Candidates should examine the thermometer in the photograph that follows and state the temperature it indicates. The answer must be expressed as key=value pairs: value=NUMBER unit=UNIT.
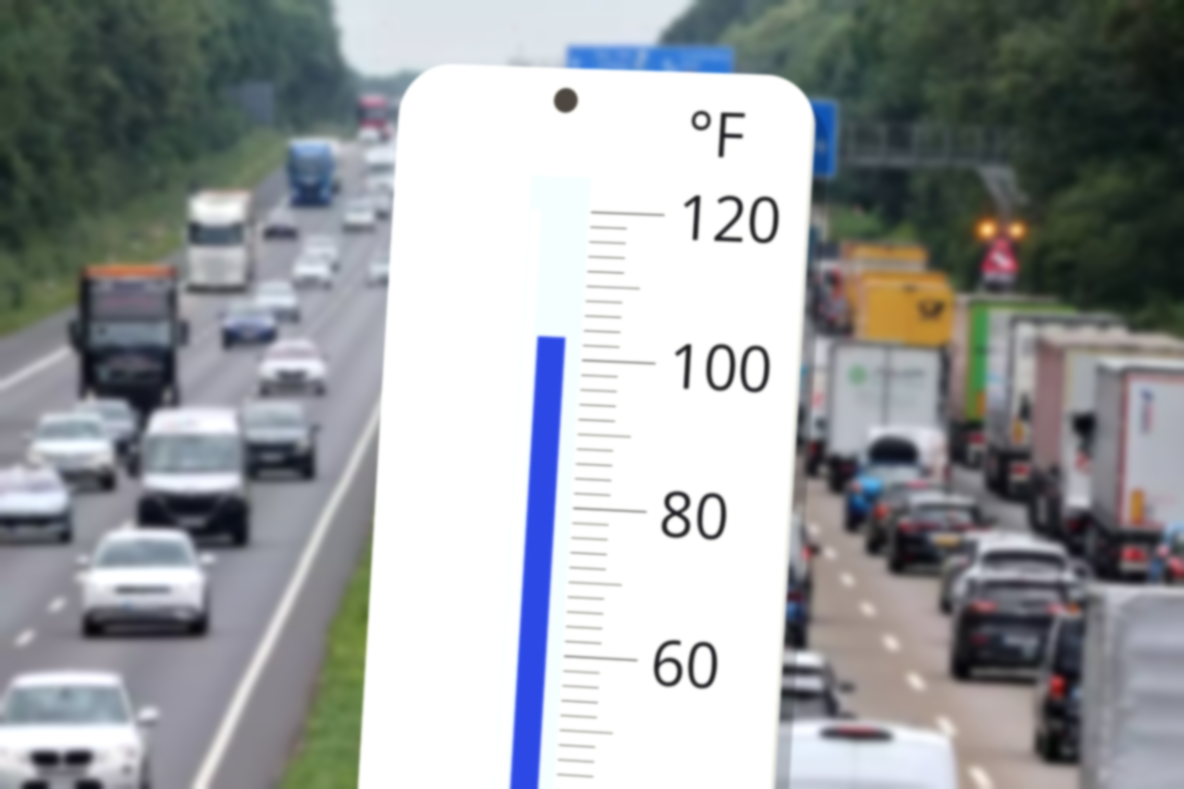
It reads value=103 unit=°F
